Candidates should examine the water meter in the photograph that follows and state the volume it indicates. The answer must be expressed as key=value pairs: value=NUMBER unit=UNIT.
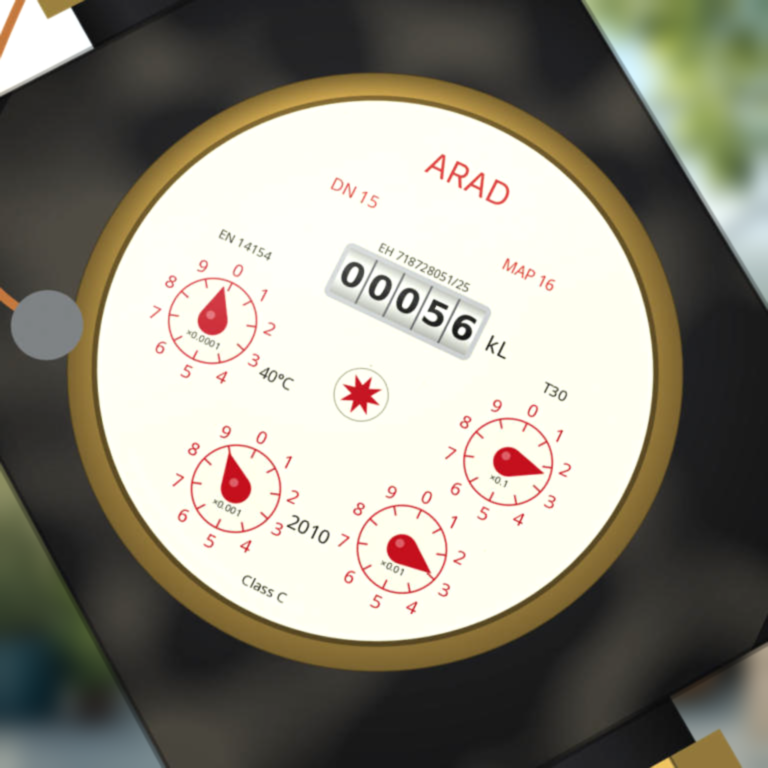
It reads value=56.2289 unit=kL
